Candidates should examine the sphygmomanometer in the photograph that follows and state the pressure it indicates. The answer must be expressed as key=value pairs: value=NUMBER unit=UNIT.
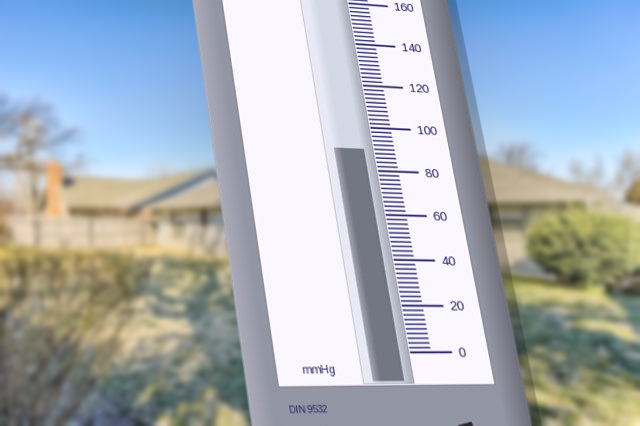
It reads value=90 unit=mmHg
